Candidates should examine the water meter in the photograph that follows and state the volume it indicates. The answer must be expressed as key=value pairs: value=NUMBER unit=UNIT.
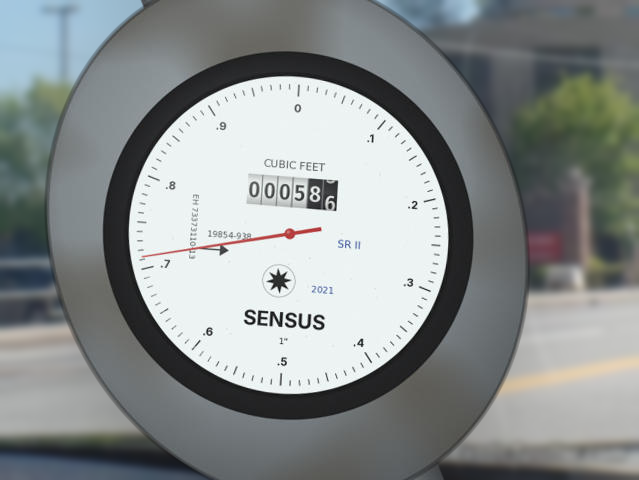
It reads value=585.71 unit=ft³
